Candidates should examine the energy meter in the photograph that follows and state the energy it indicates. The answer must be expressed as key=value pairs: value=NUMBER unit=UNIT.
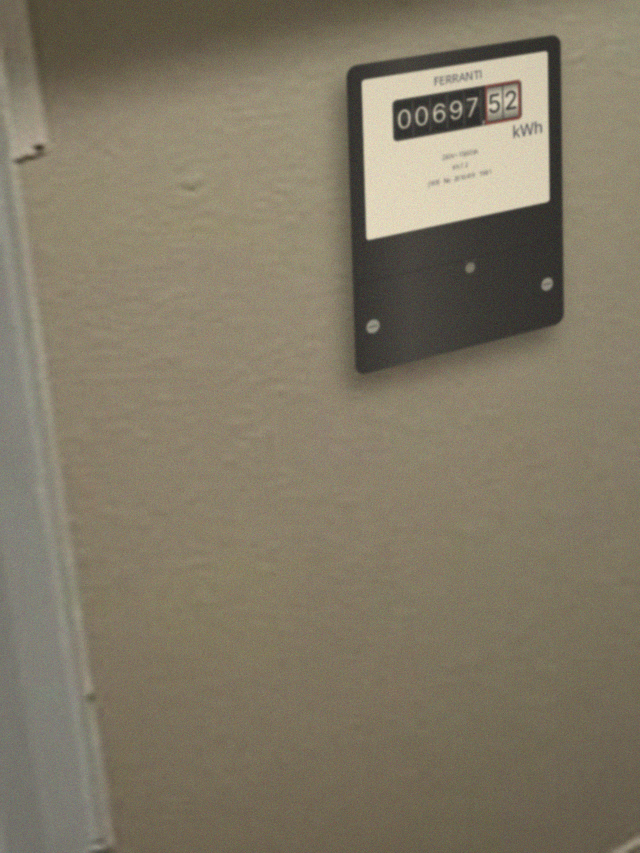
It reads value=697.52 unit=kWh
